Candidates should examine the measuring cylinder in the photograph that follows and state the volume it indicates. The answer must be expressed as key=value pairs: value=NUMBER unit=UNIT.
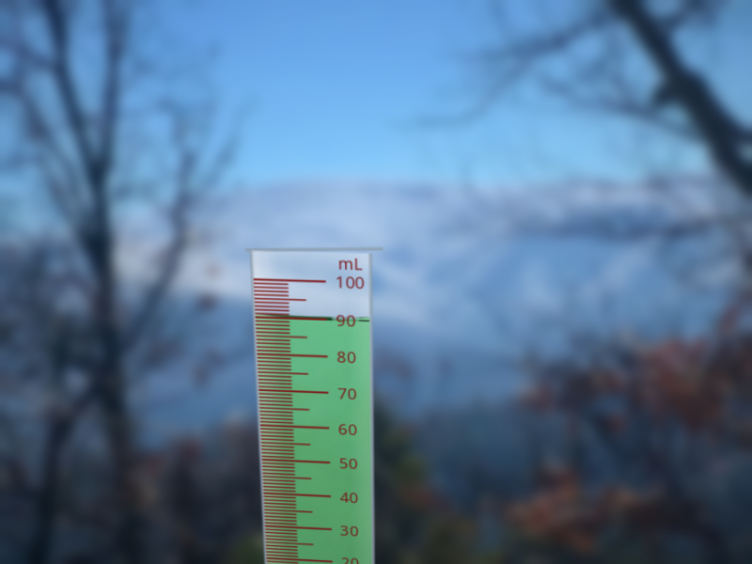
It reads value=90 unit=mL
